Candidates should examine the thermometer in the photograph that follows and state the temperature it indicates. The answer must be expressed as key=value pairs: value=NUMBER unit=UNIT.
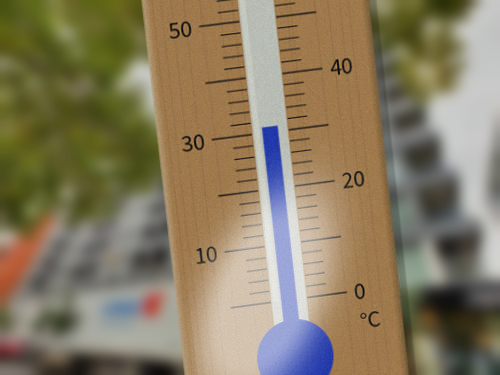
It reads value=31 unit=°C
